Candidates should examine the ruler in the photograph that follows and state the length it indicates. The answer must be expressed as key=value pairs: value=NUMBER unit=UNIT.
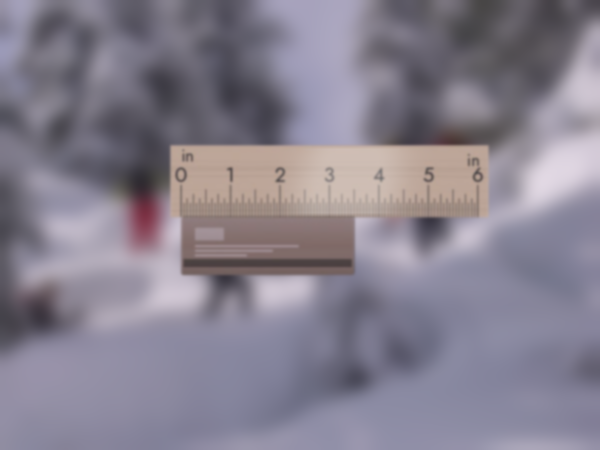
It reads value=3.5 unit=in
